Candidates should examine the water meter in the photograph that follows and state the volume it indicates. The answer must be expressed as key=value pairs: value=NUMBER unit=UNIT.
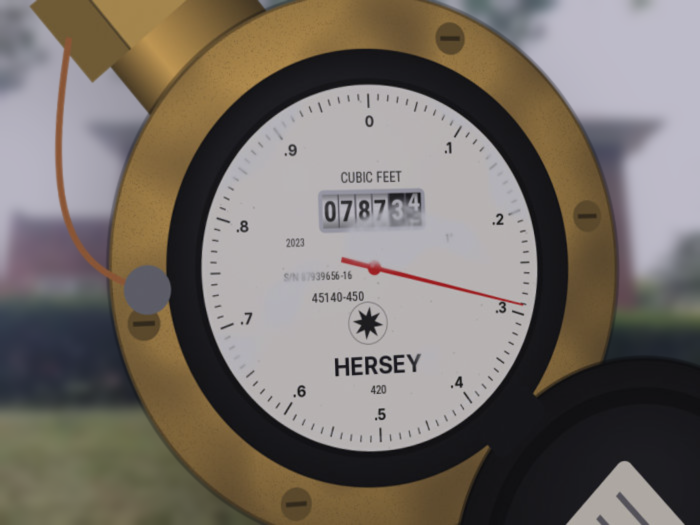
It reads value=78734.29 unit=ft³
